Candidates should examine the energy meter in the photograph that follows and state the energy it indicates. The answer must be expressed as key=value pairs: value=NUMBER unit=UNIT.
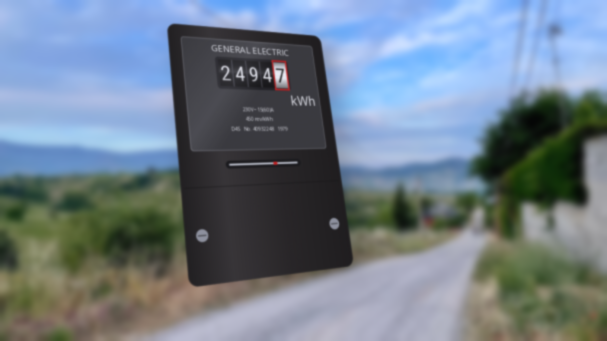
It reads value=2494.7 unit=kWh
